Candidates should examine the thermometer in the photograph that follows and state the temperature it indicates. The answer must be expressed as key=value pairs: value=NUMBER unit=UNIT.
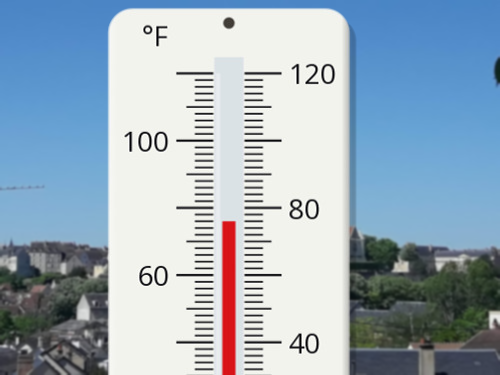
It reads value=76 unit=°F
